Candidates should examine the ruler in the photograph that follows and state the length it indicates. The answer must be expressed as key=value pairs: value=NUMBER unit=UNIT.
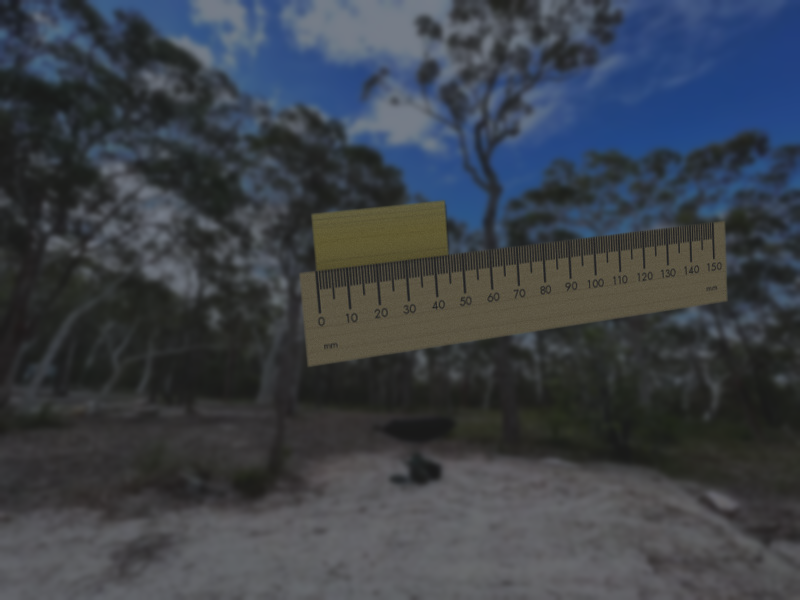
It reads value=45 unit=mm
